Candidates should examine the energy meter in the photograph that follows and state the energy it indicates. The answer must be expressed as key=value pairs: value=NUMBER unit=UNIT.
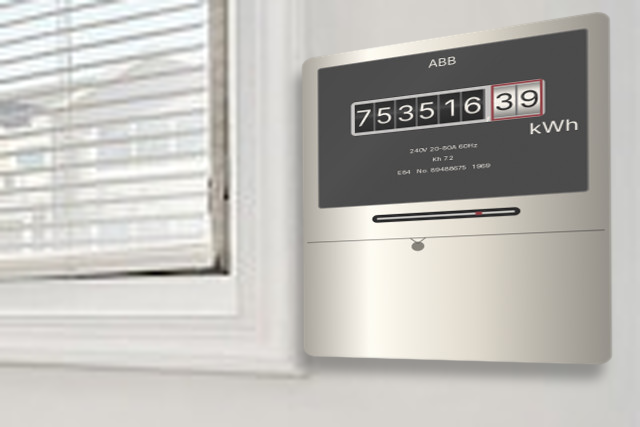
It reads value=753516.39 unit=kWh
